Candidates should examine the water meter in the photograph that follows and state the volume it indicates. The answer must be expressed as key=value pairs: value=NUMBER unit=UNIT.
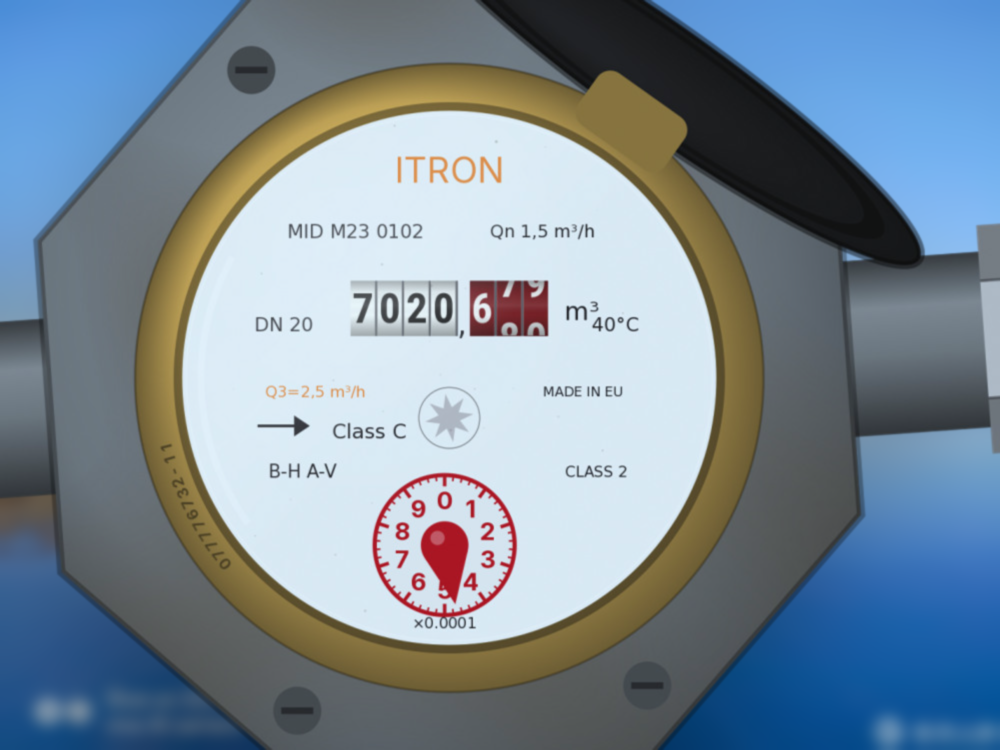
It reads value=7020.6794 unit=m³
